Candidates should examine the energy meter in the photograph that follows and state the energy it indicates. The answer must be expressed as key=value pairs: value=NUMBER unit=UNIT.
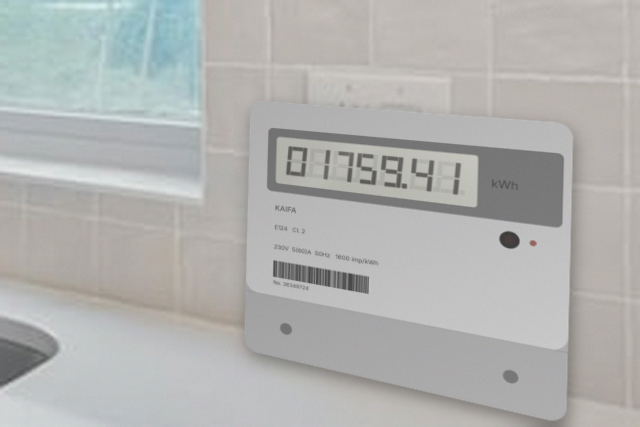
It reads value=1759.41 unit=kWh
